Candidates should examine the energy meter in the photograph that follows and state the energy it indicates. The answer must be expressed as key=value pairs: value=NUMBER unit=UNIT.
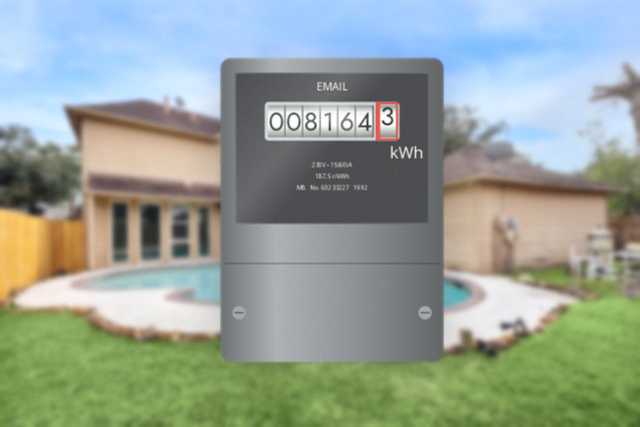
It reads value=8164.3 unit=kWh
